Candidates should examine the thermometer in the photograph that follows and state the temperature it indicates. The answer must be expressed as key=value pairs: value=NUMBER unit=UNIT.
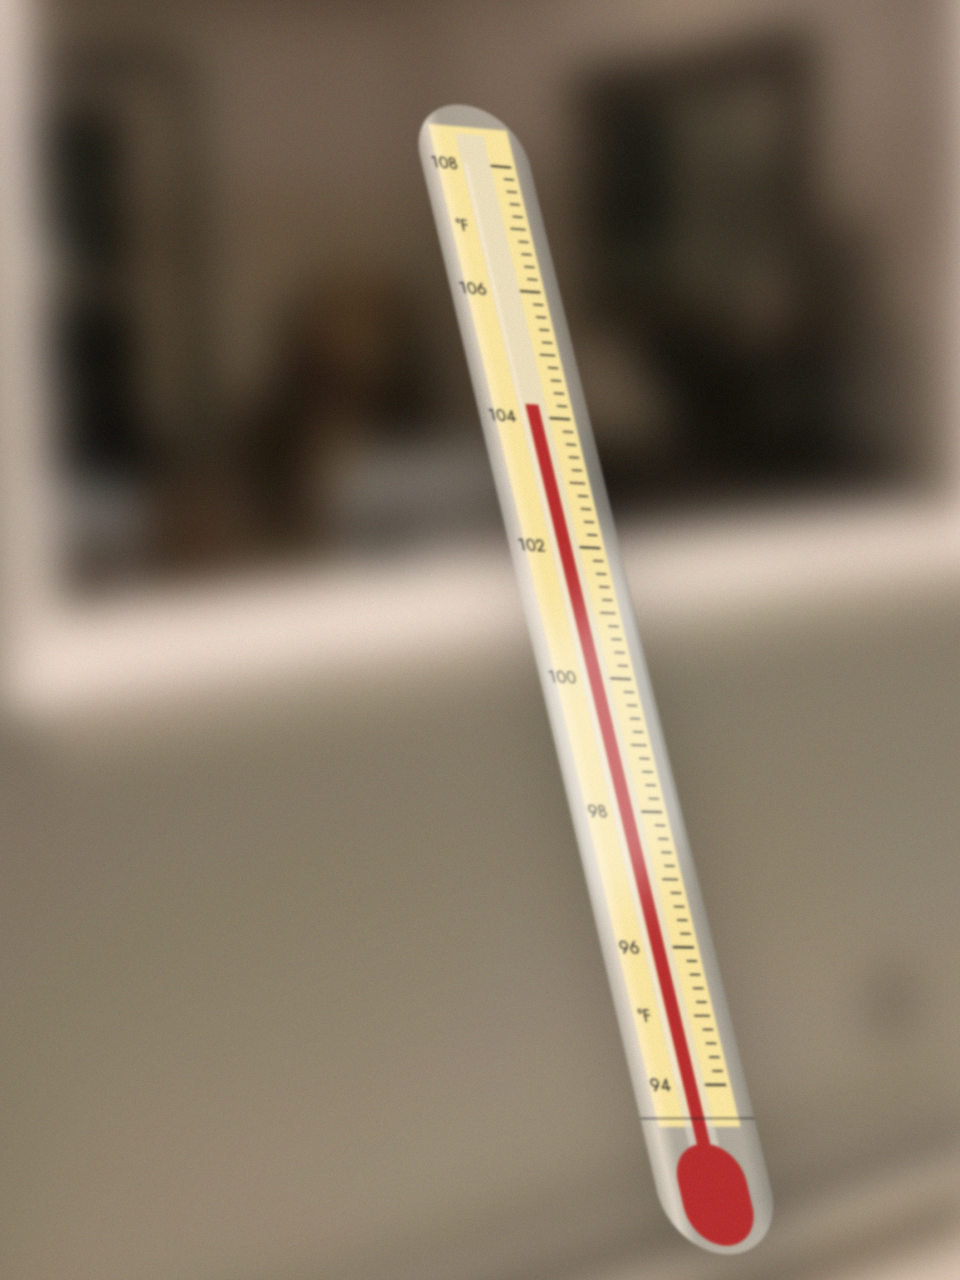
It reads value=104.2 unit=°F
